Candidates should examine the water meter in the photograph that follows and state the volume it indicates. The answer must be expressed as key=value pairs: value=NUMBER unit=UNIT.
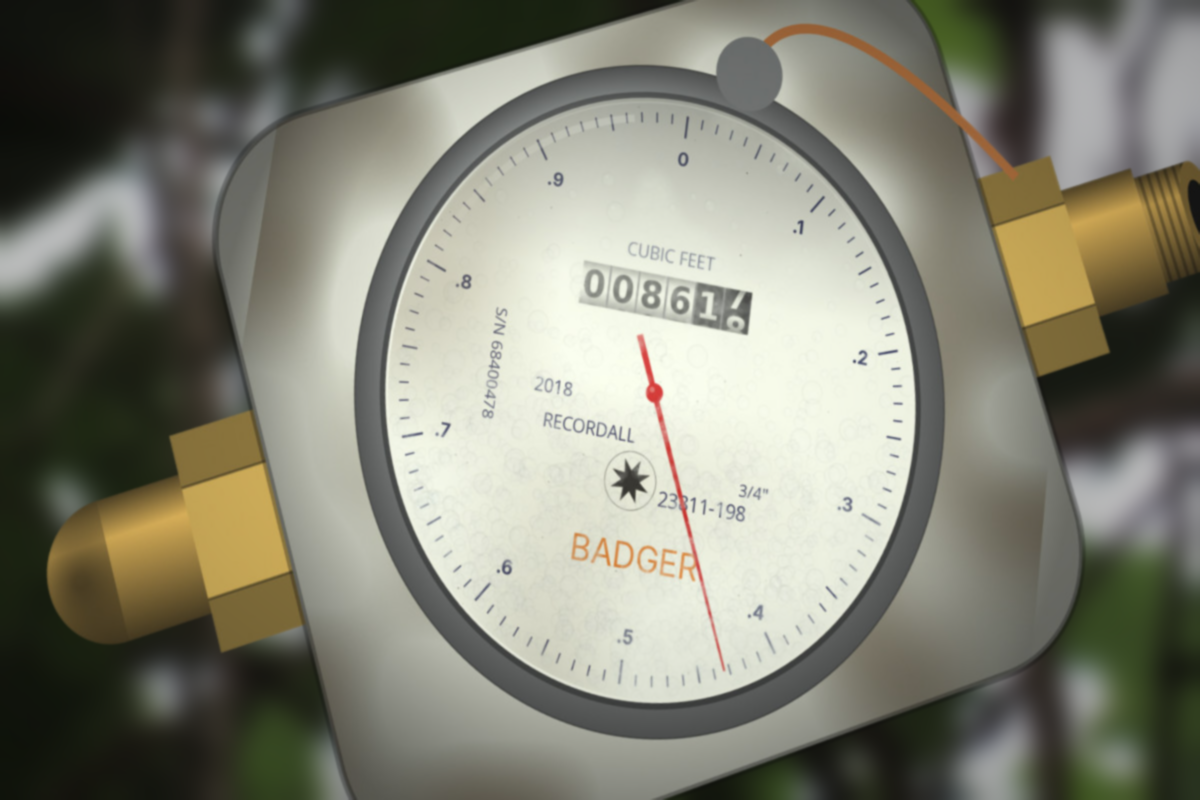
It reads value=8617.43 unit=ft³
